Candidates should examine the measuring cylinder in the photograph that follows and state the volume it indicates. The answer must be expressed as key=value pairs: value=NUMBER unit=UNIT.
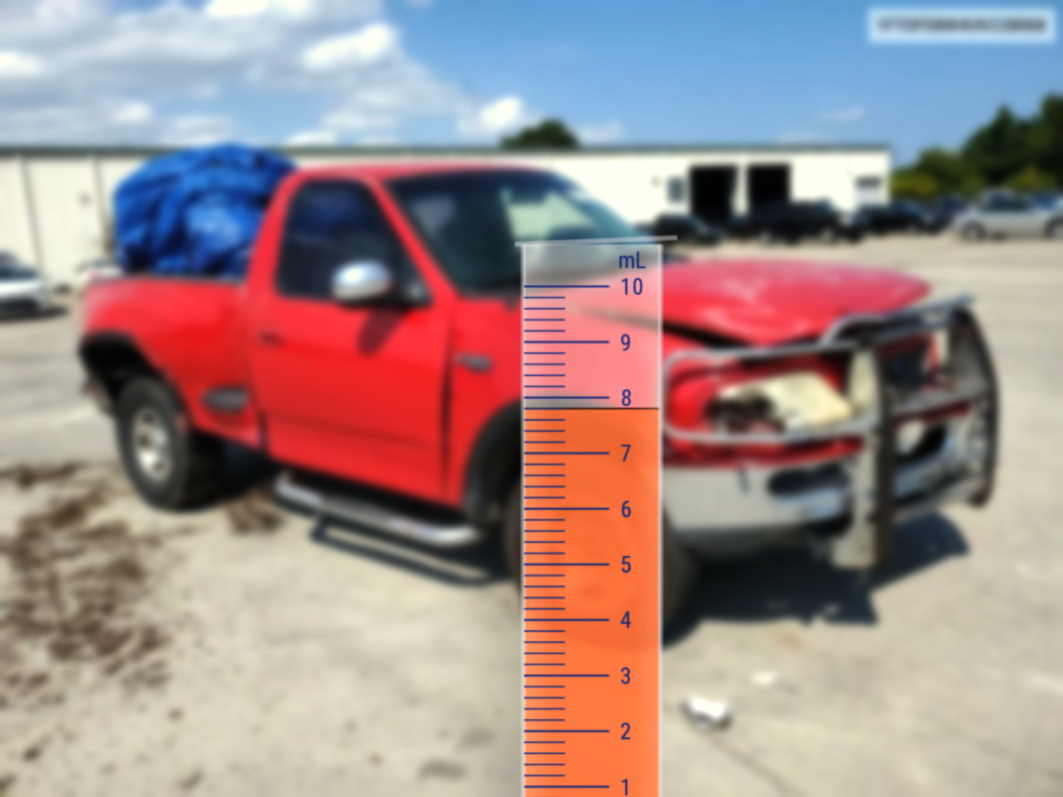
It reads value=7.8 unit=mL
